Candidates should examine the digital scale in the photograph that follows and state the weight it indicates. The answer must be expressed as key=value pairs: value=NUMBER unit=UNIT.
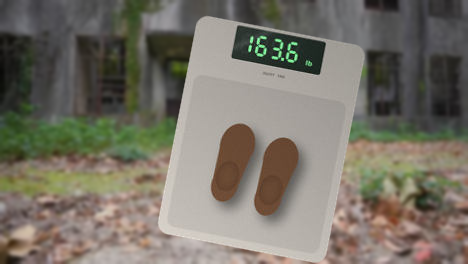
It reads value=163.6 unit=lb
